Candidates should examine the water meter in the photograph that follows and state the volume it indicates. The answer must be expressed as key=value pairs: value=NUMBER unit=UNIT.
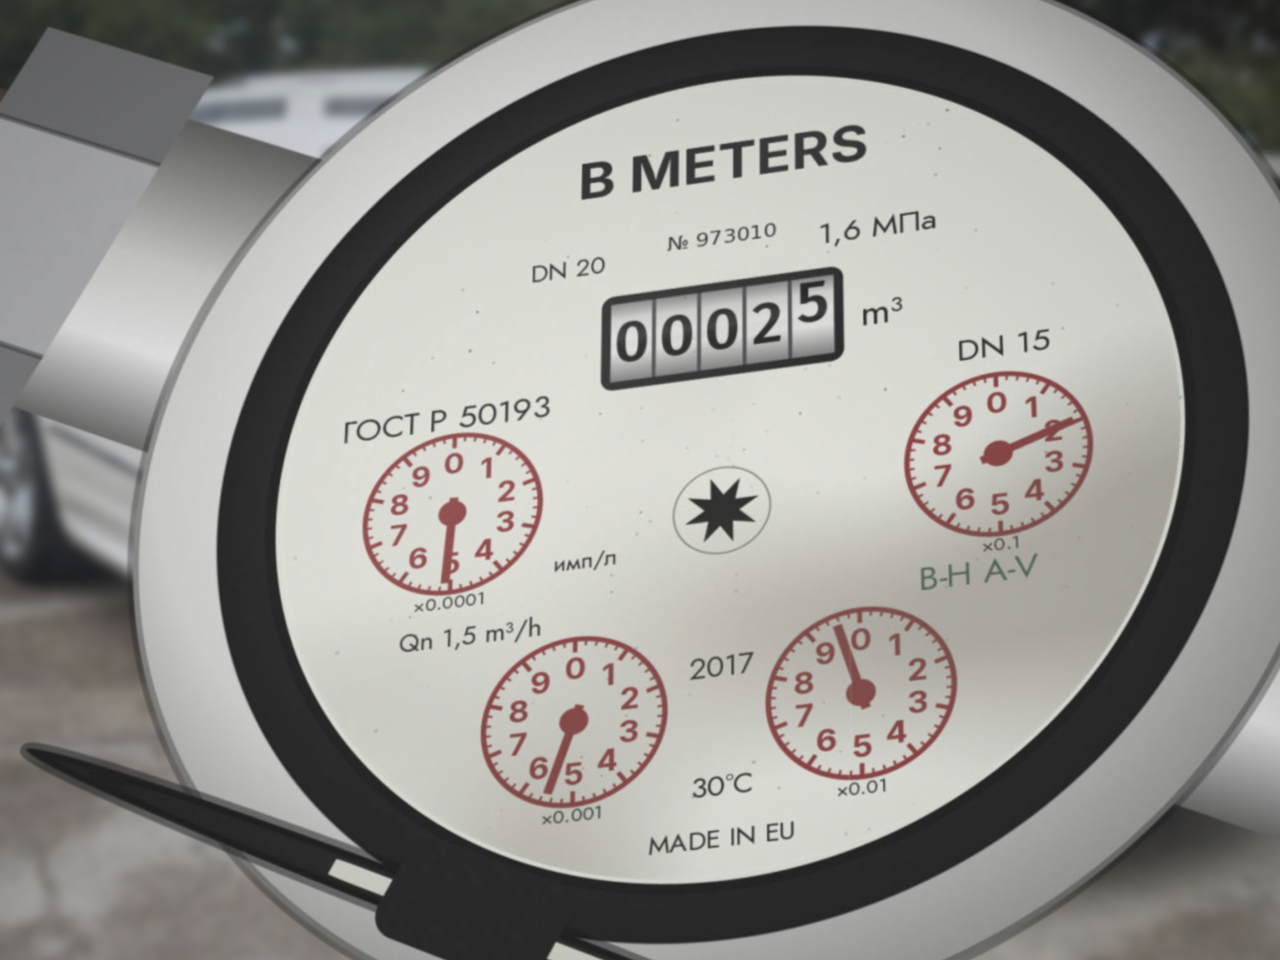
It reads value=25.1955 unit=m³
